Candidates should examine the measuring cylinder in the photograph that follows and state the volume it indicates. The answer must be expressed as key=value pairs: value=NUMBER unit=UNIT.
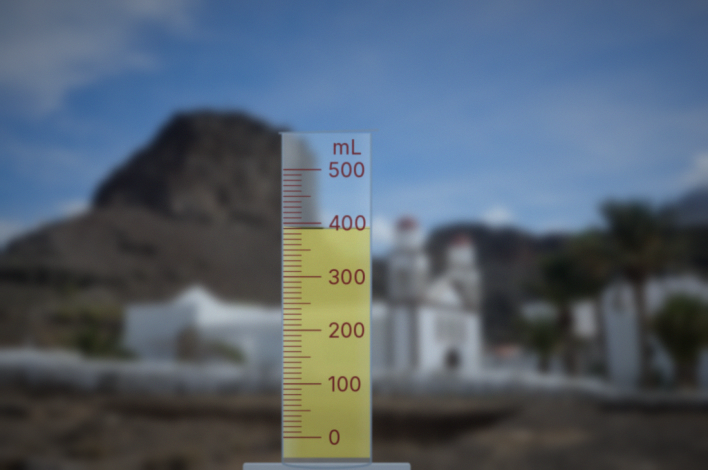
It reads value=390 unit=mL
